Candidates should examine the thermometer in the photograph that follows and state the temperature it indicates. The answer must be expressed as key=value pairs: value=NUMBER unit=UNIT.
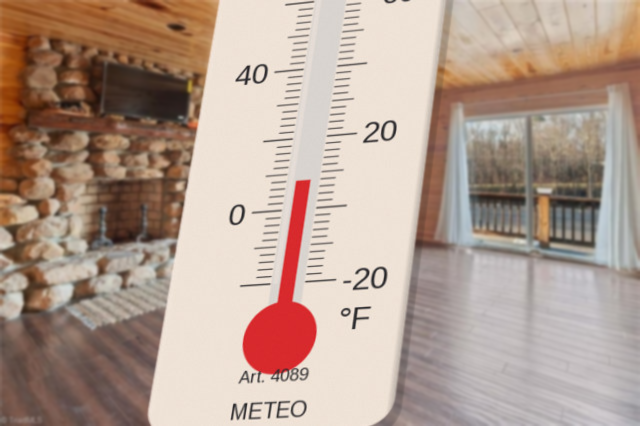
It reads value=8 unit=°F
